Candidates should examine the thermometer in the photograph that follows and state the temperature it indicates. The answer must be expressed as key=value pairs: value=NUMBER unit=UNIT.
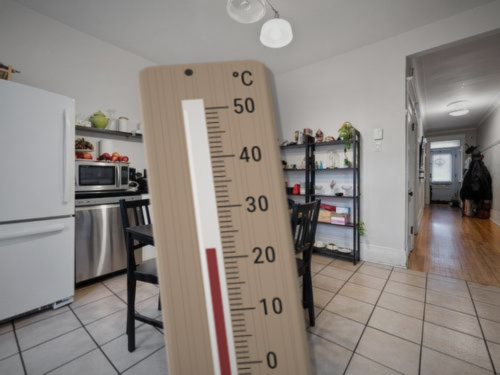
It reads value=22 unit=°C
